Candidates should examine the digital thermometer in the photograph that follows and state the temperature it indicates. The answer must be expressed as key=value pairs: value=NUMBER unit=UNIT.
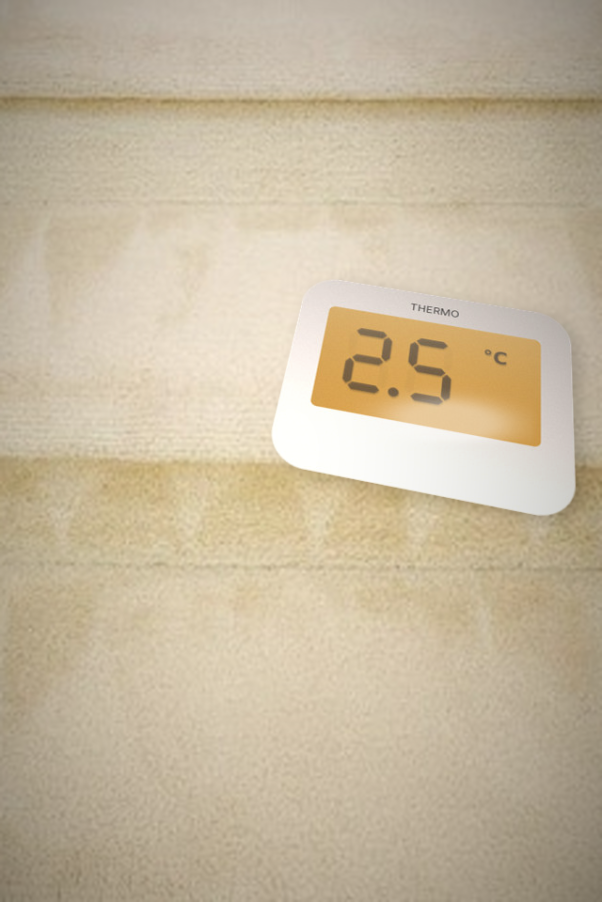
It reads value=2.5 unit=°C
